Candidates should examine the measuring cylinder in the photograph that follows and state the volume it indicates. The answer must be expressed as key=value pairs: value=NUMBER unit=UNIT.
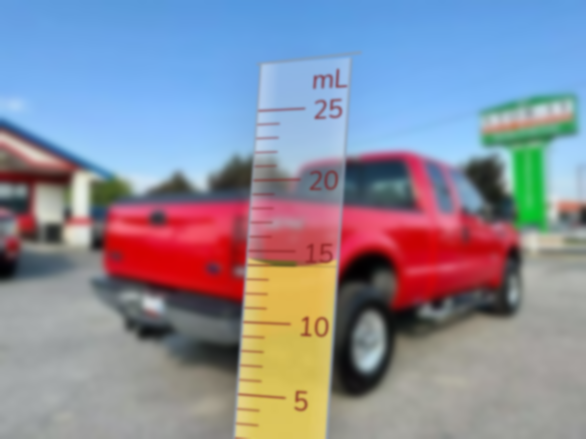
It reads value=14 unit=mL
